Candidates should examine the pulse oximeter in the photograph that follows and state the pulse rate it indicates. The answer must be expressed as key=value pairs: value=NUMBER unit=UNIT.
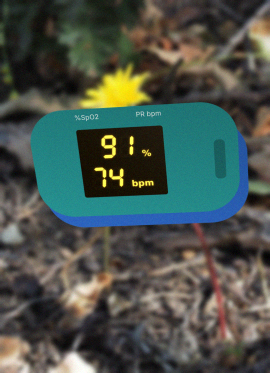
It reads value=74 unit=bpm
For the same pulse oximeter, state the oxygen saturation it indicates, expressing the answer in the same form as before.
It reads value=91 unit=%
